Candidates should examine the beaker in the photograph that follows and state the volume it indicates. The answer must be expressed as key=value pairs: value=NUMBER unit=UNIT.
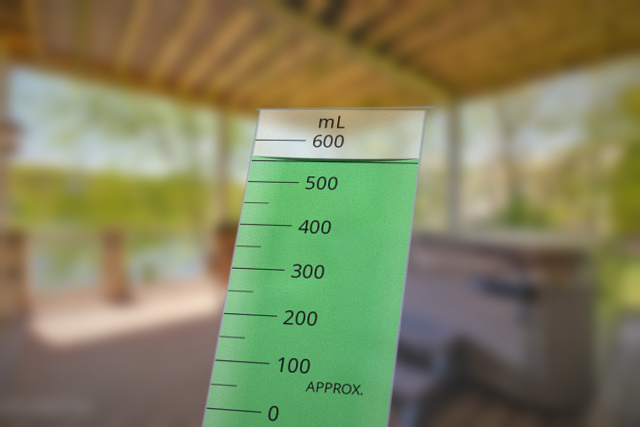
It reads value=550 unit=mL
